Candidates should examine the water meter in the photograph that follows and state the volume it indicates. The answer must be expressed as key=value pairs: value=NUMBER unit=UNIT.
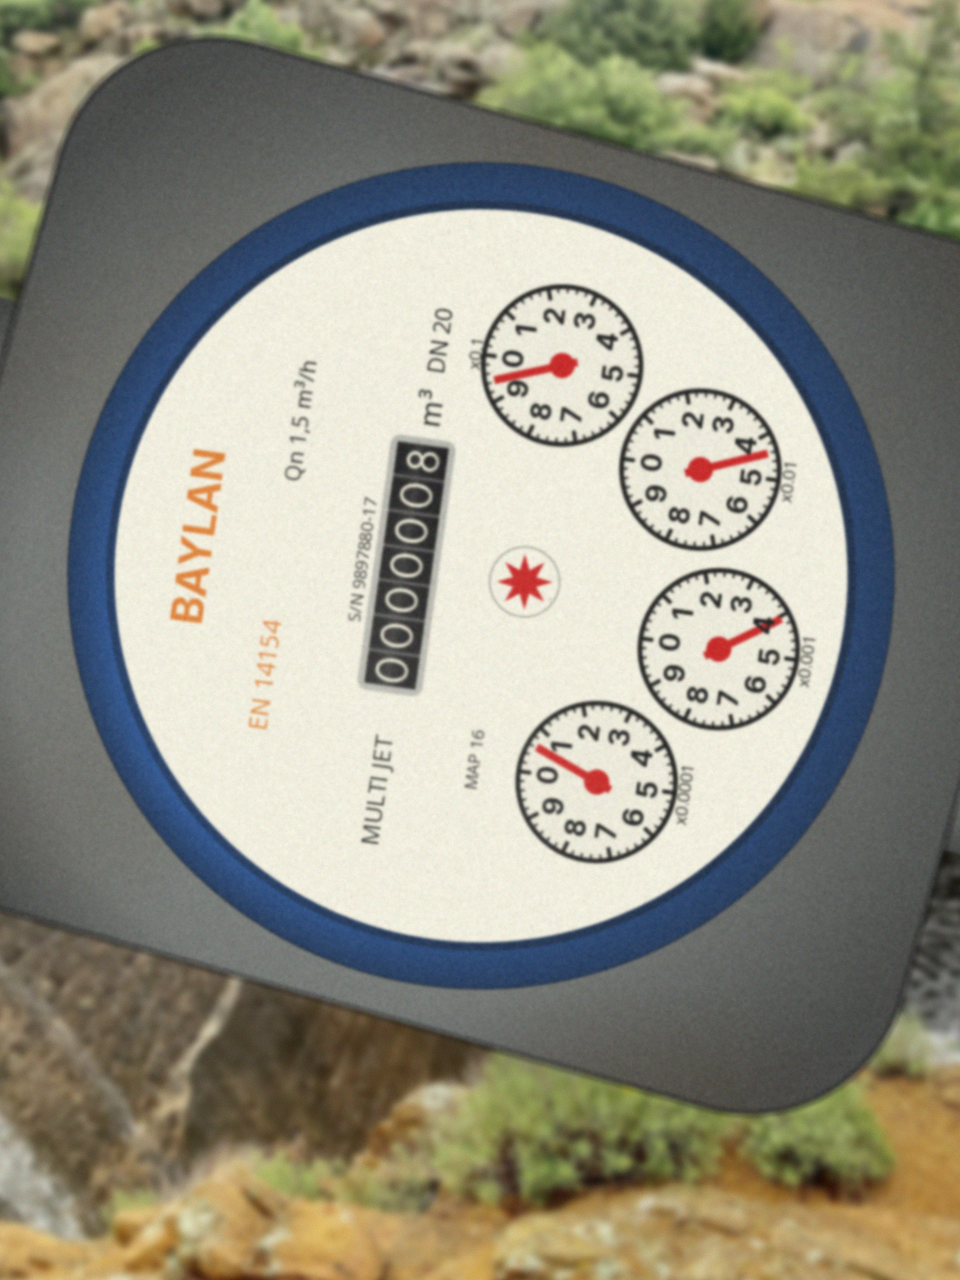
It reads value=7.9440 unit=m³
